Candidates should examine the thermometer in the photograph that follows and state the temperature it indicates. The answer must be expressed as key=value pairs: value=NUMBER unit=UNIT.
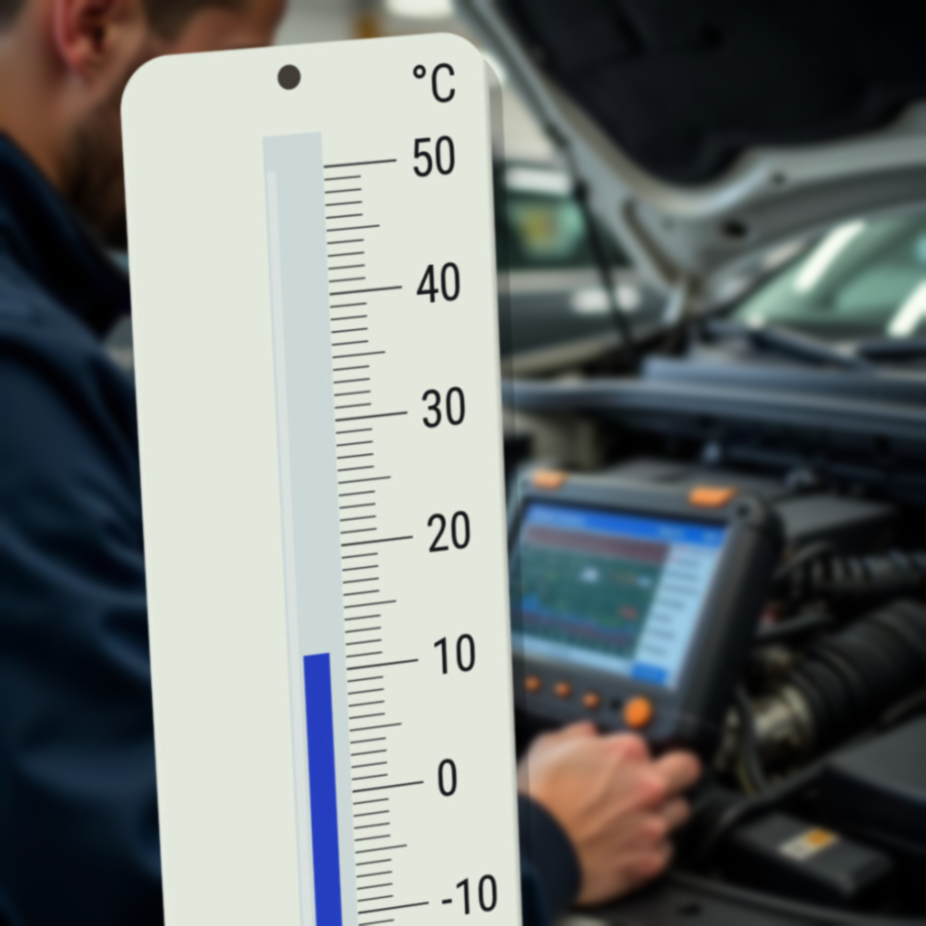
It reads value=11.5 unit=°C
